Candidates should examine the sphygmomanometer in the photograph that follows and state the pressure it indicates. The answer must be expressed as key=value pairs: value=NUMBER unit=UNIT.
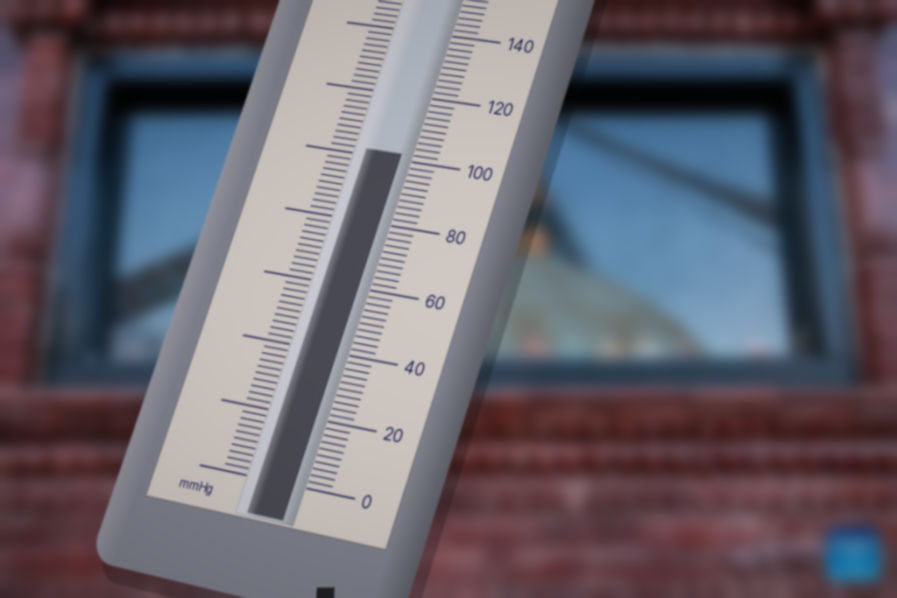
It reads value=102 unit=mmHg
